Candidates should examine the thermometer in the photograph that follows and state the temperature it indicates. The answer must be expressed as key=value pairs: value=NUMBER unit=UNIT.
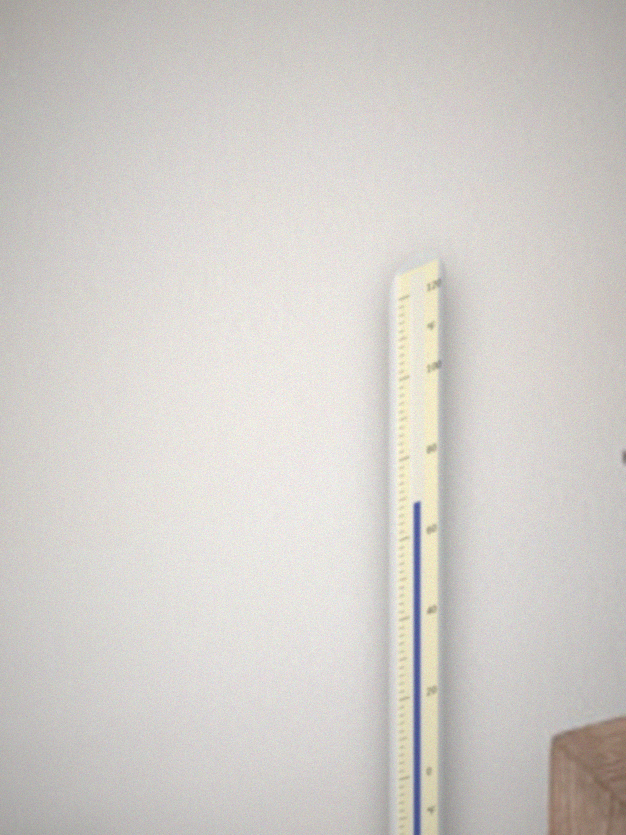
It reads value=68 unit=°F
